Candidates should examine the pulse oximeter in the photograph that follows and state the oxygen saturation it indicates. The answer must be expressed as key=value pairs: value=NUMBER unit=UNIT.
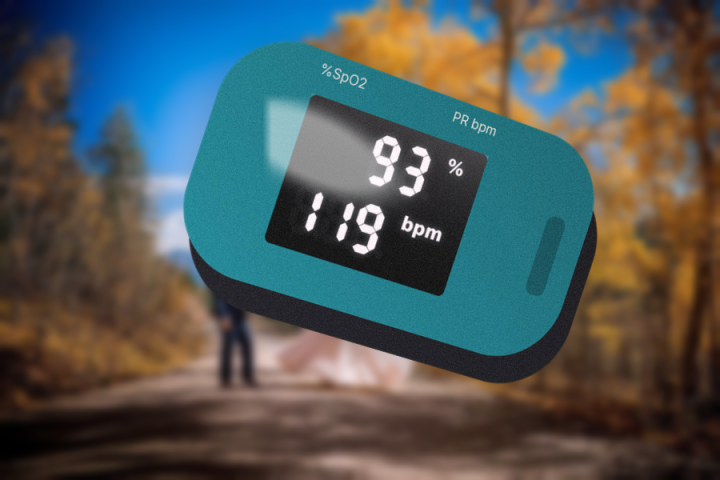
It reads value=93 unit=%
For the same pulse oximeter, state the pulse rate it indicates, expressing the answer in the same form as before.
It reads value=119 unit=bpm
